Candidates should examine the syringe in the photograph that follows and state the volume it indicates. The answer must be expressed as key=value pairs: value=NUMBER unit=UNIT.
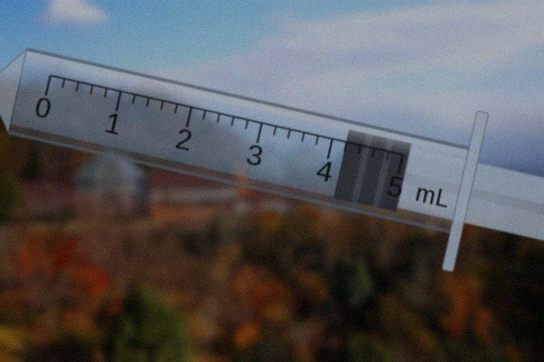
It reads value=4.2 unit=mL
